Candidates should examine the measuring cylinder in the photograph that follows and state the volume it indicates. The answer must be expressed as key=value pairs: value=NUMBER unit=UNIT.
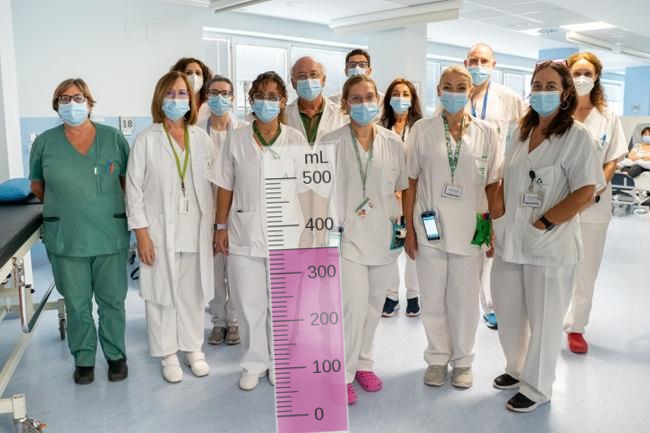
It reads value=350 unit=mL
